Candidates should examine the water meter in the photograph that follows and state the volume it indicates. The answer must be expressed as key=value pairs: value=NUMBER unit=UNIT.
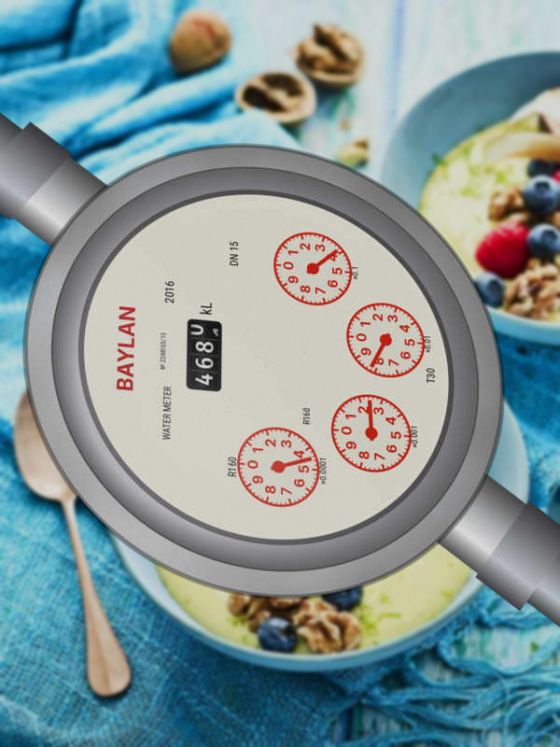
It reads value=4680.3824 unit=kL
